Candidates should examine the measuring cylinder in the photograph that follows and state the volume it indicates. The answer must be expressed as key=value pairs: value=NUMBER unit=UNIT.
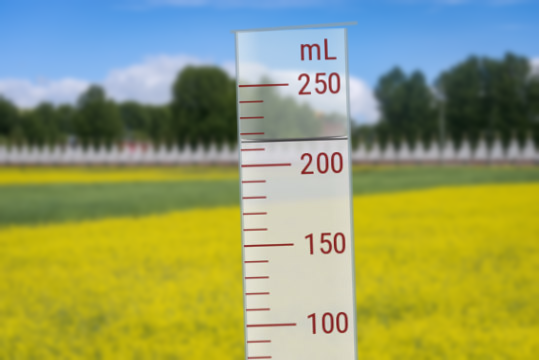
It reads value=215 unit=mL
